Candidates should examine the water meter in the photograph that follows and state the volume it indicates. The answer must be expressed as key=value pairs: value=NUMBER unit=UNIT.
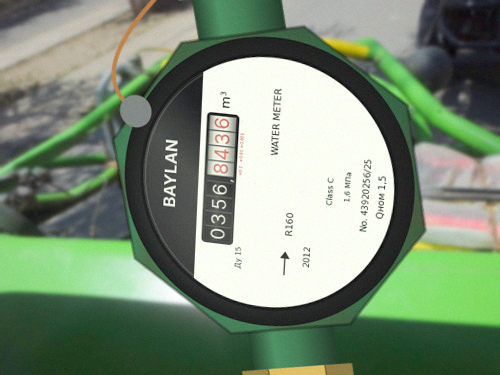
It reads value=356.8436 unit=m³
